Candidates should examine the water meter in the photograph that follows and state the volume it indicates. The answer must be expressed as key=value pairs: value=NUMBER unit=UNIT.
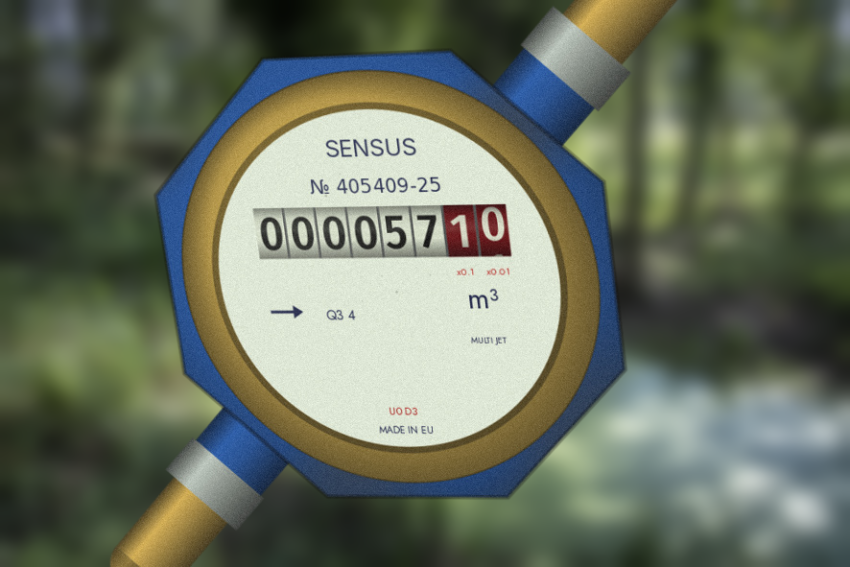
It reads value=57.10 unit=m³
